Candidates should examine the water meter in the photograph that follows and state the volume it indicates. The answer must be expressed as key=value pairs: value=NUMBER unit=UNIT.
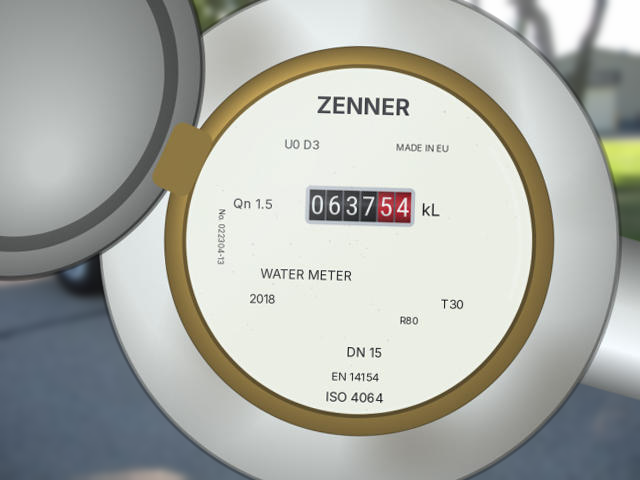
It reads value=637.54 unit=kL
